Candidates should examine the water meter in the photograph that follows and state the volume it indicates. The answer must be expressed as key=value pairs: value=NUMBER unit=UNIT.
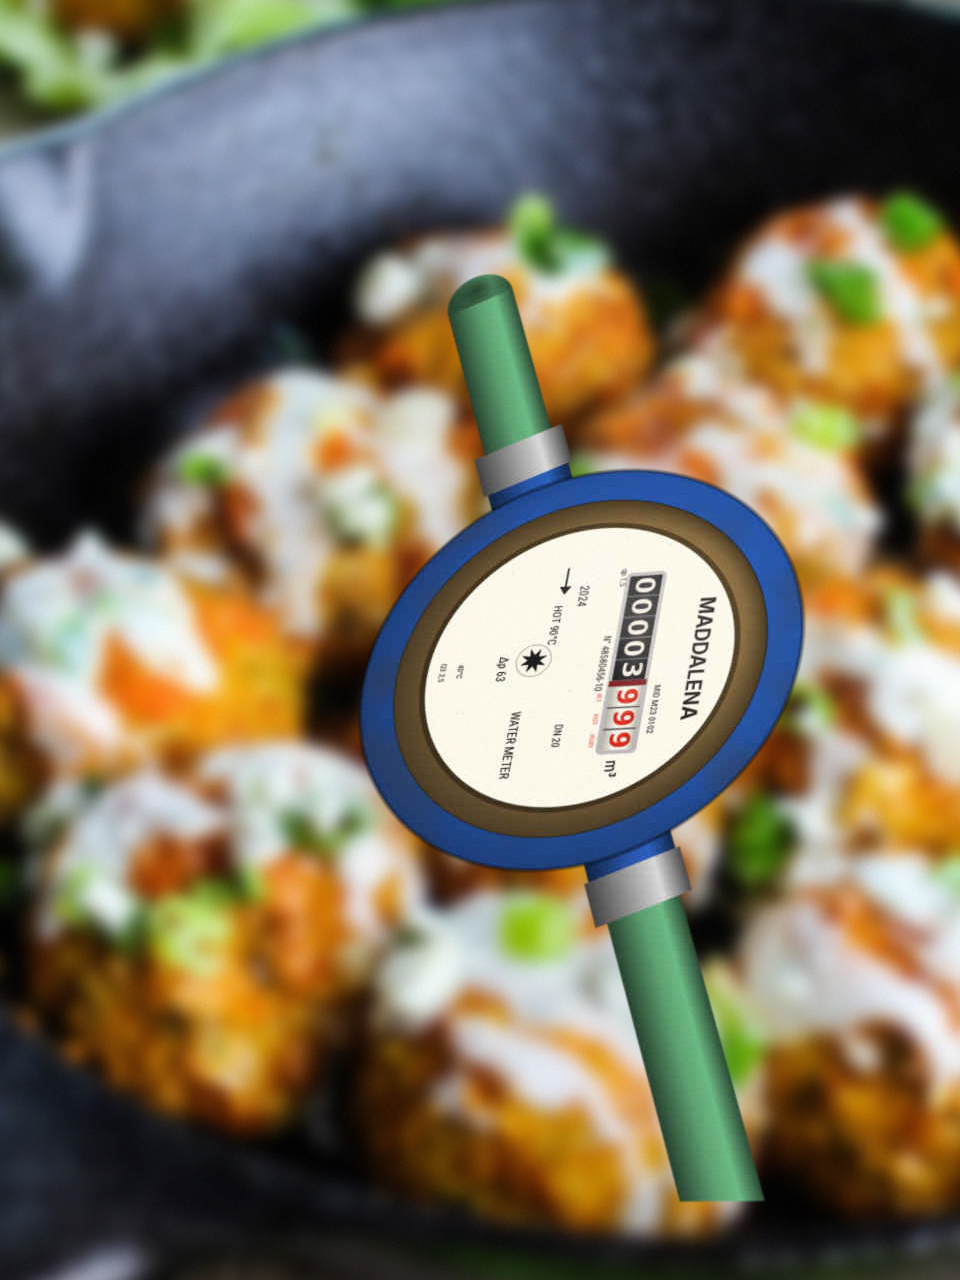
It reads value=3.999 unit=m³
